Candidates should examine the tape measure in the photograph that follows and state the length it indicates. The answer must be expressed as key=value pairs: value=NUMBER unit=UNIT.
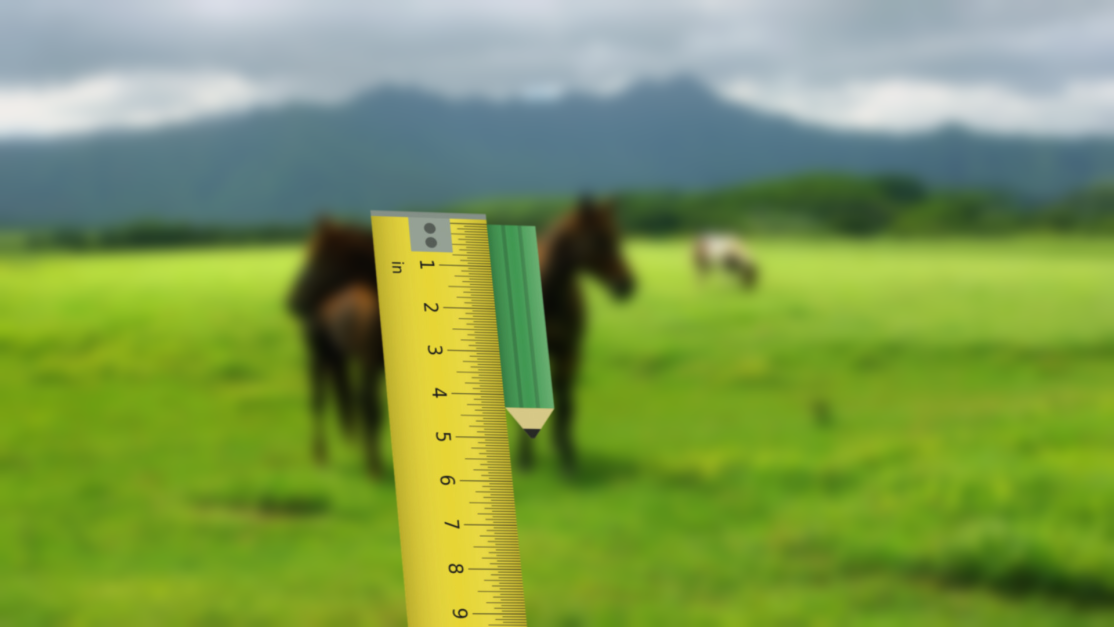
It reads value=5 unit=in
